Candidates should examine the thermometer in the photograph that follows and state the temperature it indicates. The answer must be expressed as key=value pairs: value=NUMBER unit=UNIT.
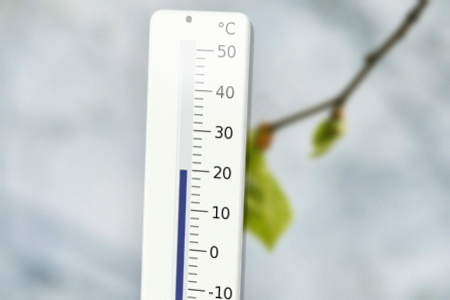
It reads value=20 unit=°C
